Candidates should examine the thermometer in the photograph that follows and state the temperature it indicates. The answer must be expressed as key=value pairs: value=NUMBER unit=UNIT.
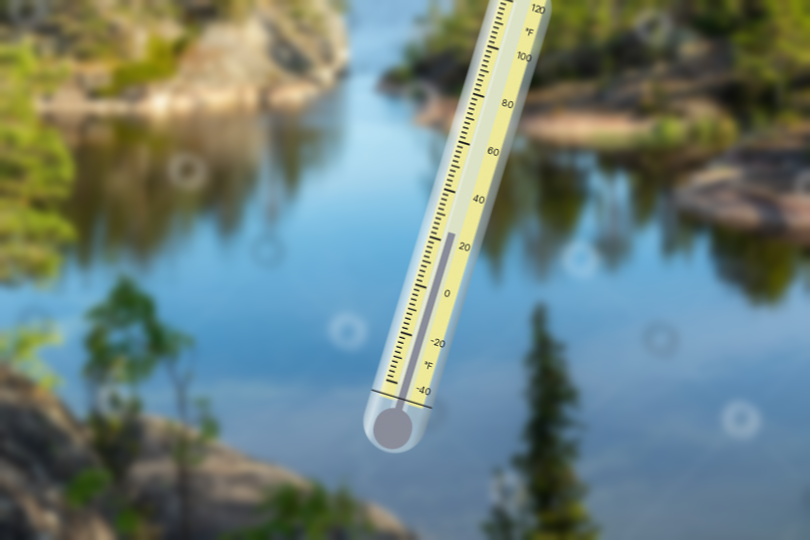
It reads value=24 unit=°F
